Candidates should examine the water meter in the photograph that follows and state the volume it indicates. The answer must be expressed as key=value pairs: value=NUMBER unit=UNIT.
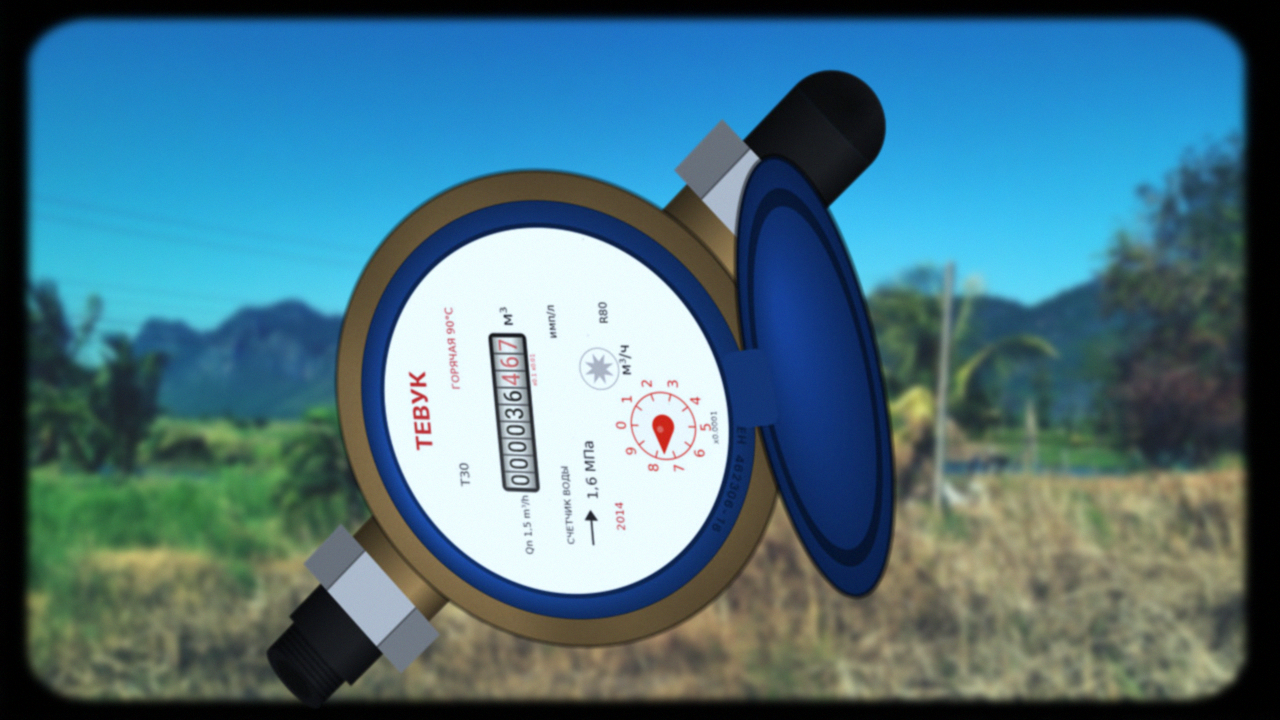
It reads value=36.4677 unit=m³
